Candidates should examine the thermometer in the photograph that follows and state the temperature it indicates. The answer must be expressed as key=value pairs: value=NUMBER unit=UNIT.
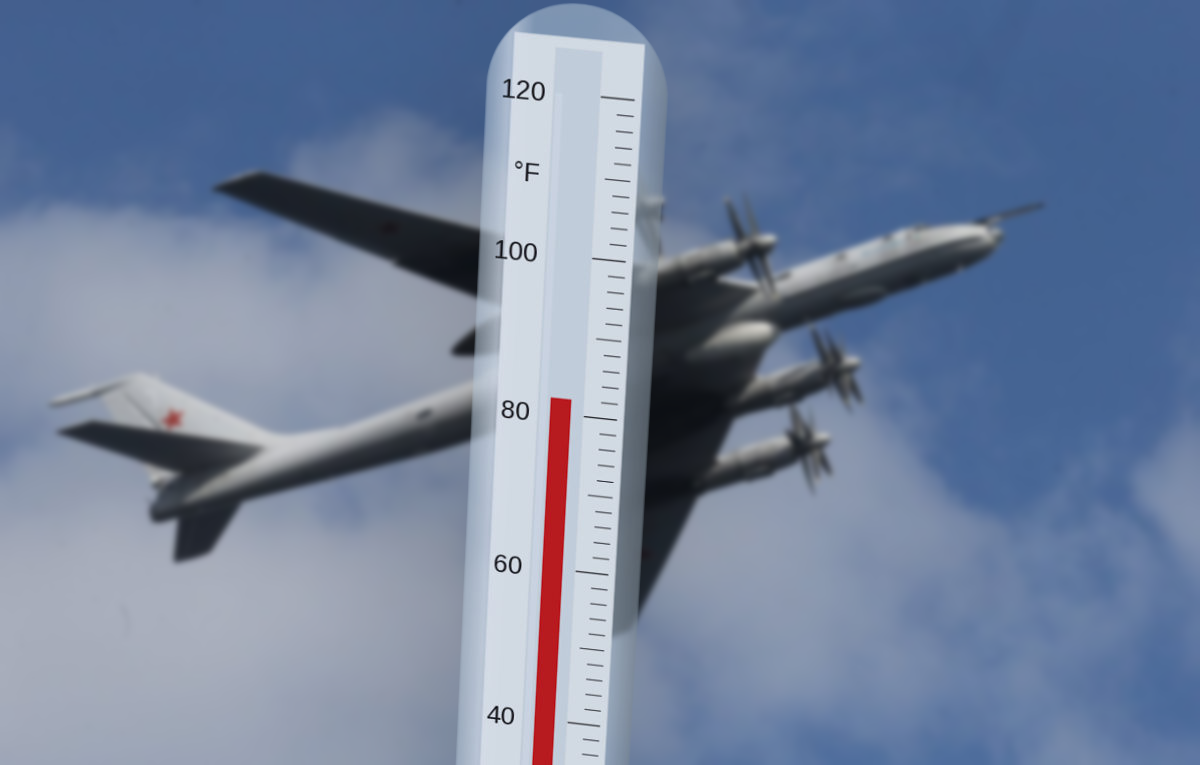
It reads value=82 unit=°F
